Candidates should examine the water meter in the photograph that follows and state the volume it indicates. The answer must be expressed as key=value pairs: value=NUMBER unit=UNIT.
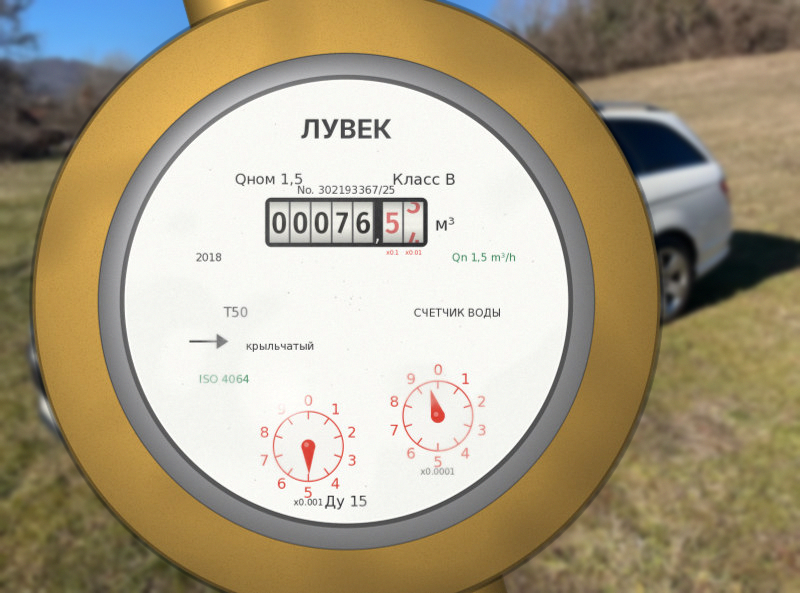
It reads value=76.5349 unit=m³
